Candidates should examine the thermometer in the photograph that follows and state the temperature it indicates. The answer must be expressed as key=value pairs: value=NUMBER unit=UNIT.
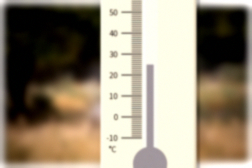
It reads value=25 unit=°C
